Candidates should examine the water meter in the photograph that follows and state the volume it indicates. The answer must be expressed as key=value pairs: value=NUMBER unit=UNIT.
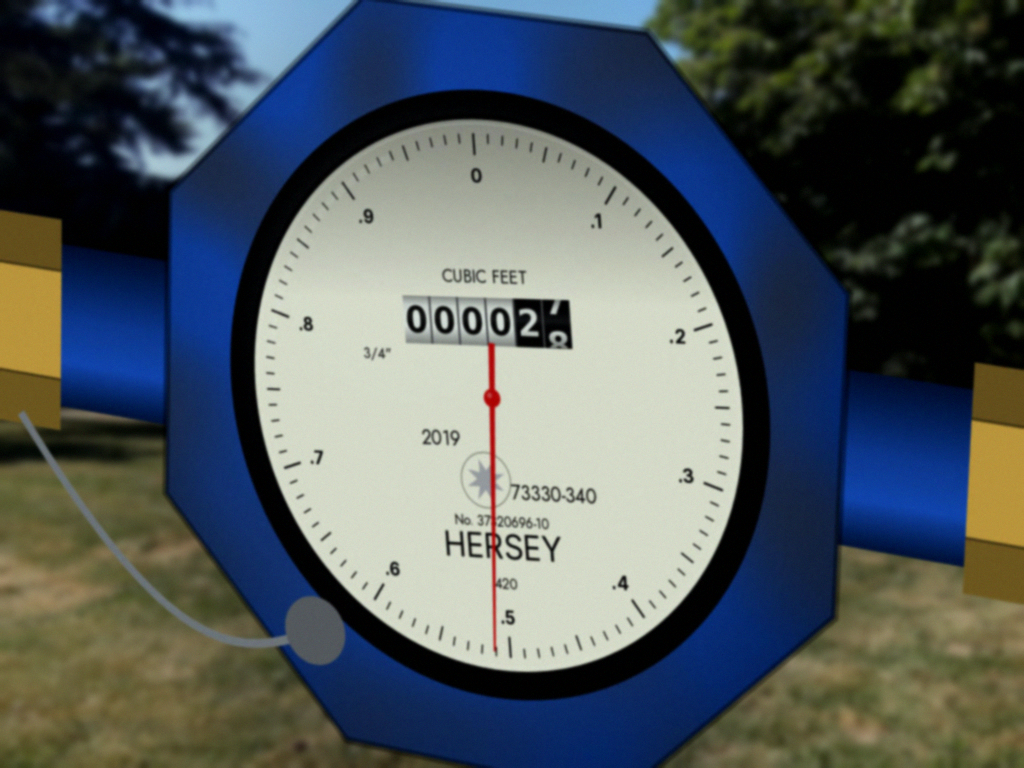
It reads value=27.51 unit=ft³
